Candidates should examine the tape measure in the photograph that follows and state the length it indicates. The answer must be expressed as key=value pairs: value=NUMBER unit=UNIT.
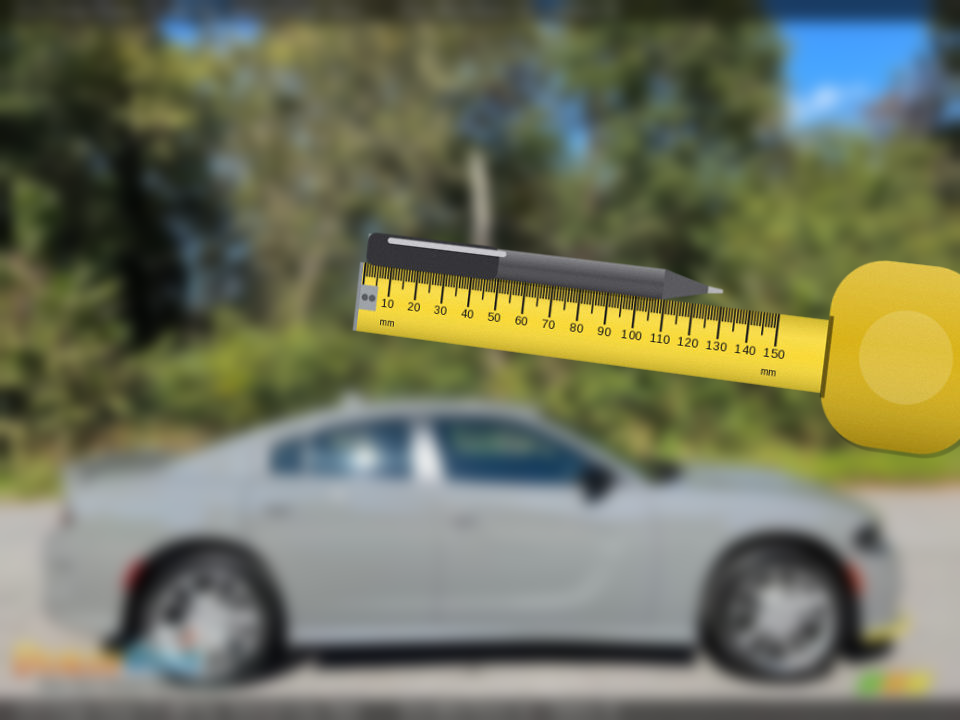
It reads value=130 unit=mm
